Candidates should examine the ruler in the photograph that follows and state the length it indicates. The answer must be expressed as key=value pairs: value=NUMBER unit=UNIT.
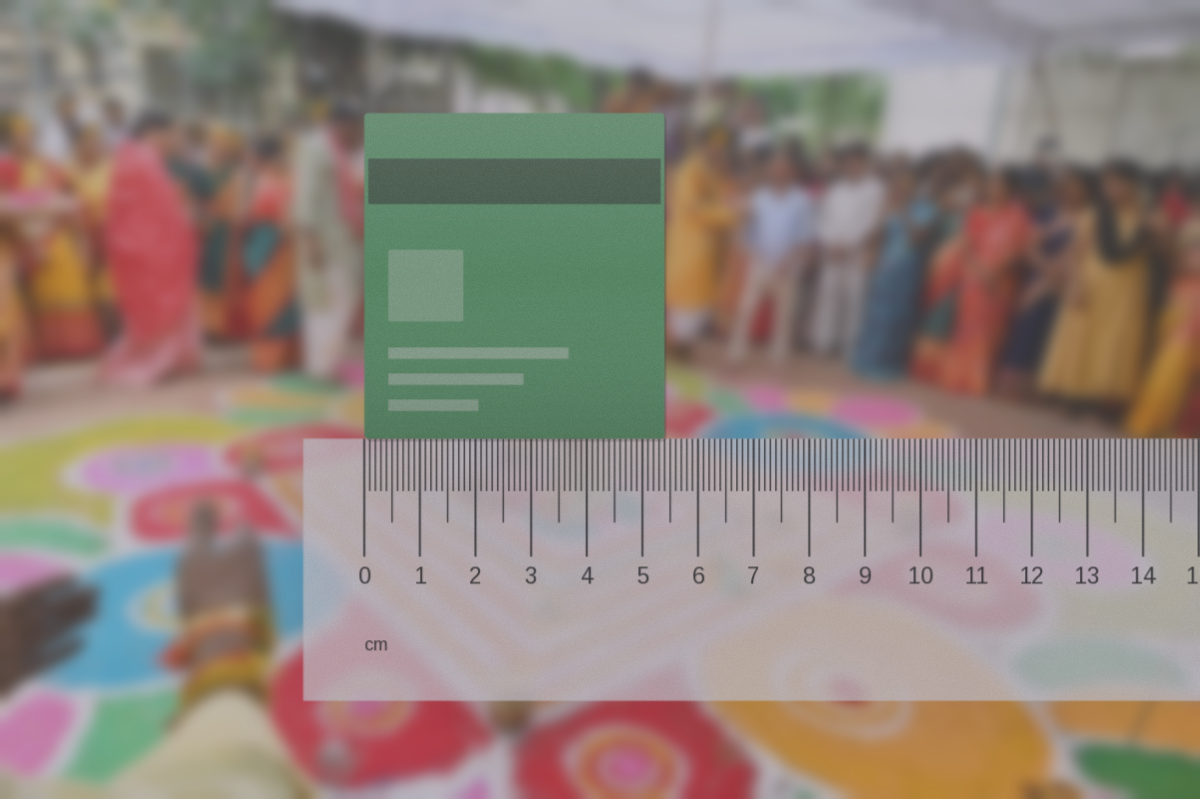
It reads value=5.4 unit=cm
